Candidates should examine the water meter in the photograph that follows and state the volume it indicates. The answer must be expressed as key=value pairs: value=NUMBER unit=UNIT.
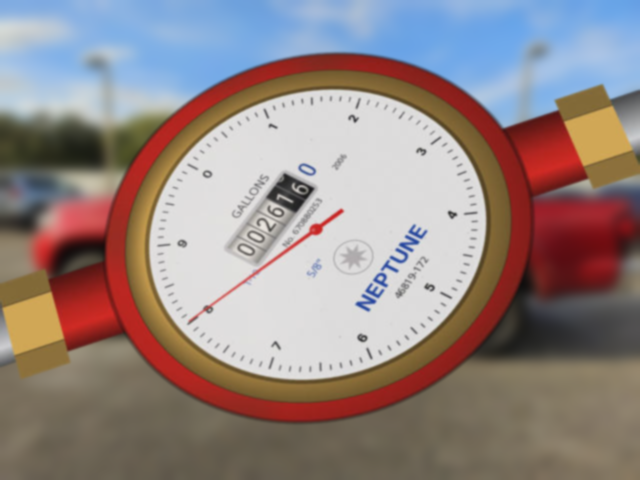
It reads value=26158.0 unit=gal
